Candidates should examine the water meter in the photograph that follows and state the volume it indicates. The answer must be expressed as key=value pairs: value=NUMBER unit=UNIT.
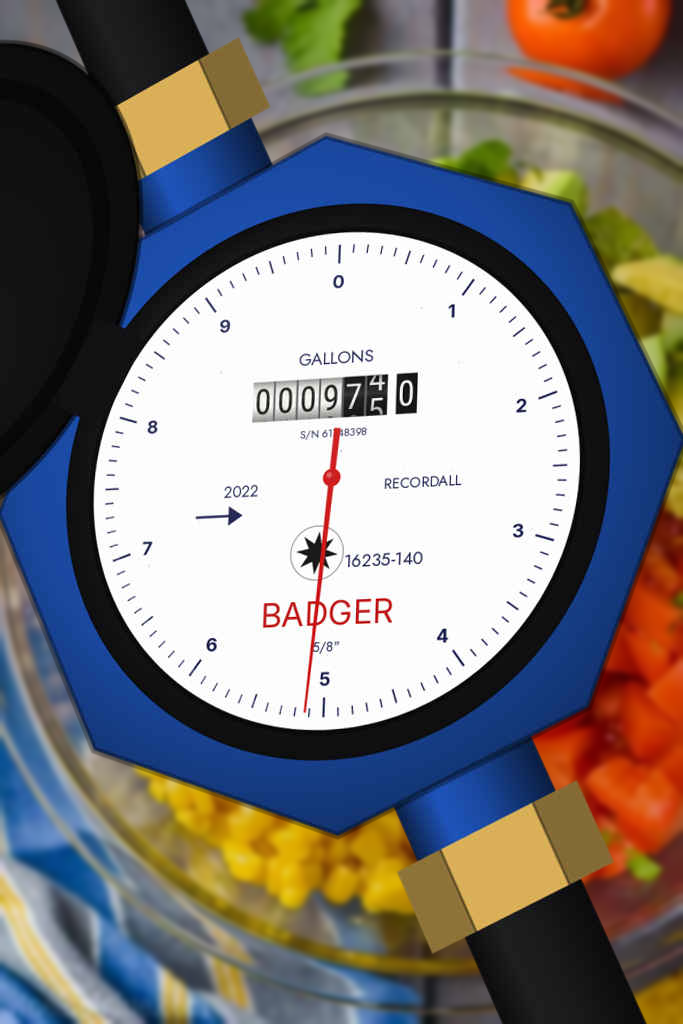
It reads value=9745.1 unit=gal
